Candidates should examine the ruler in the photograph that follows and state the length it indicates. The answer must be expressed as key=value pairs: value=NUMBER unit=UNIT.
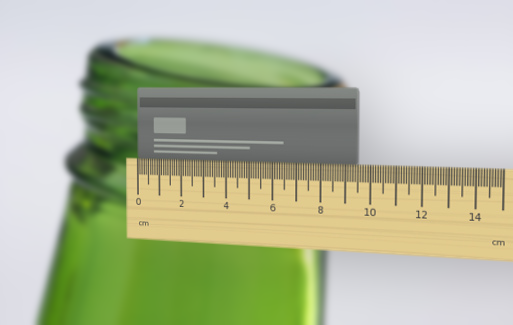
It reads value=9.5 unit=cm
